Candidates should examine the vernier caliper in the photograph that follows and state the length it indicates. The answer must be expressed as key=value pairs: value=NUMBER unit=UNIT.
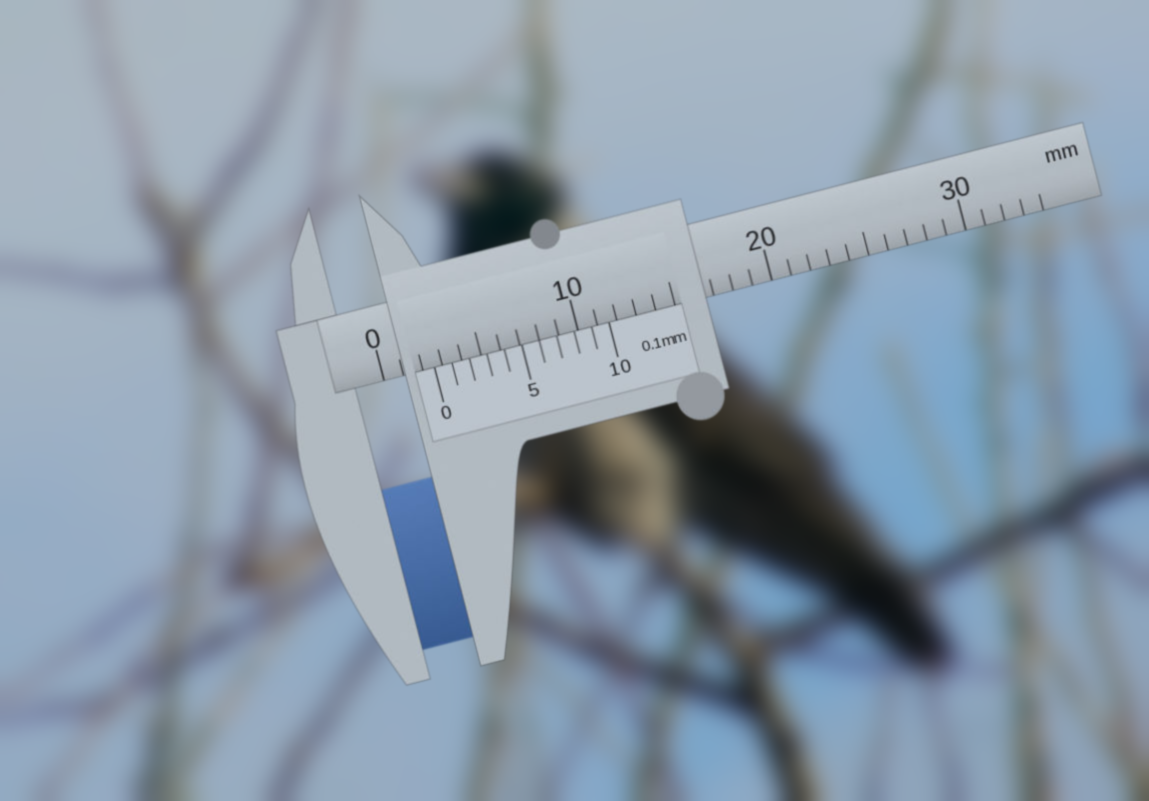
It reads value=2.6 unit=mm
